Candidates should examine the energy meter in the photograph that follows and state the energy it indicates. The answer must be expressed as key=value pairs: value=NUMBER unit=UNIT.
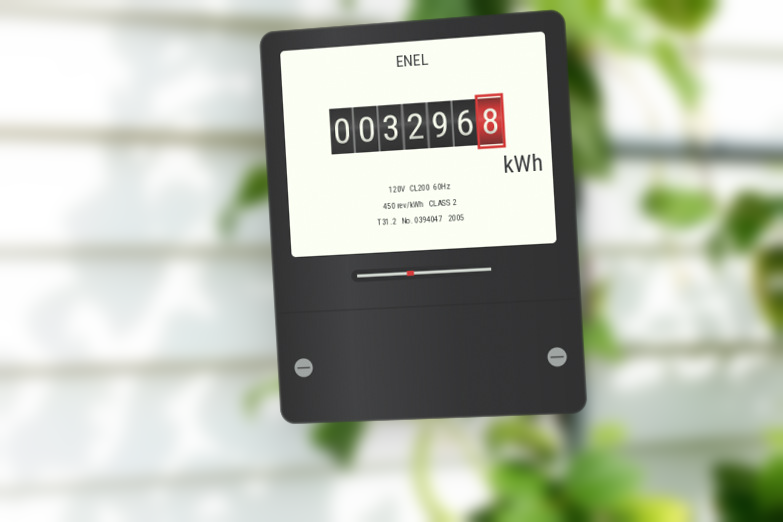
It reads value=3296.8 unit=kWh
